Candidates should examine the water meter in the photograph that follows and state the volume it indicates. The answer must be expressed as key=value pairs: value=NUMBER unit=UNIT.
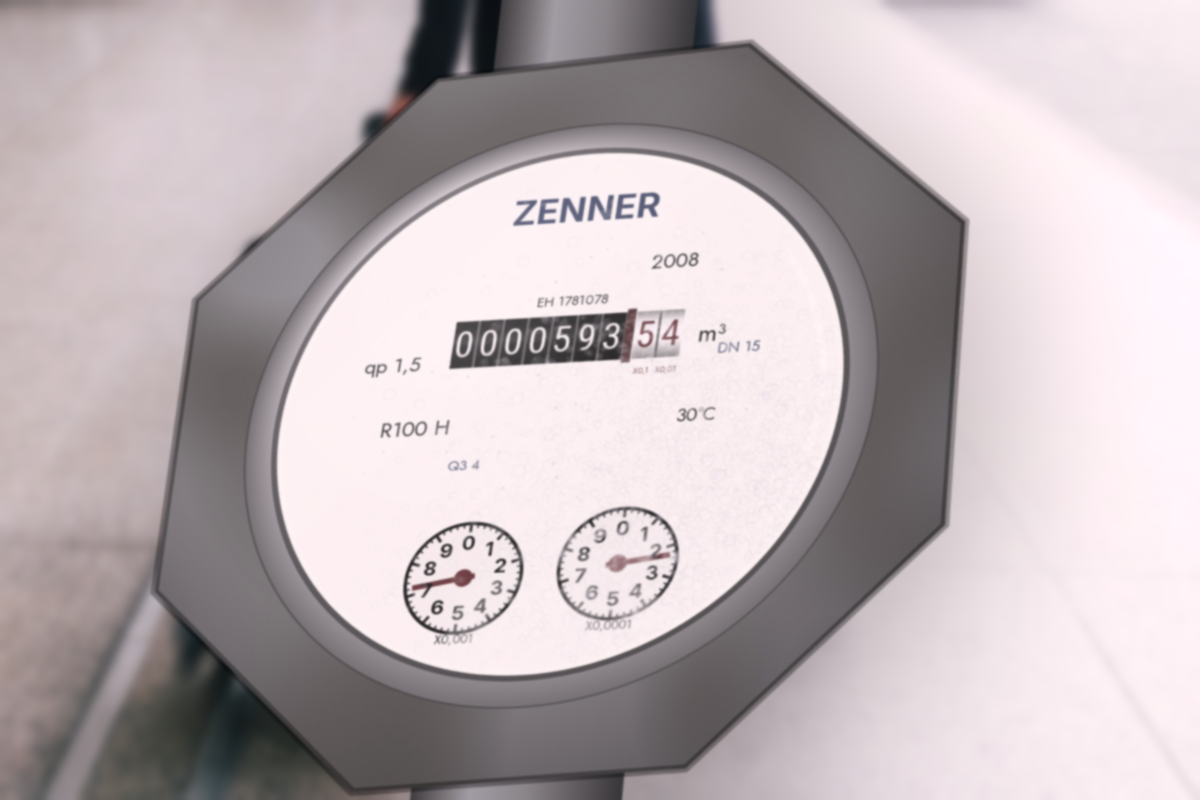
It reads value=593.5472 unit=m³
